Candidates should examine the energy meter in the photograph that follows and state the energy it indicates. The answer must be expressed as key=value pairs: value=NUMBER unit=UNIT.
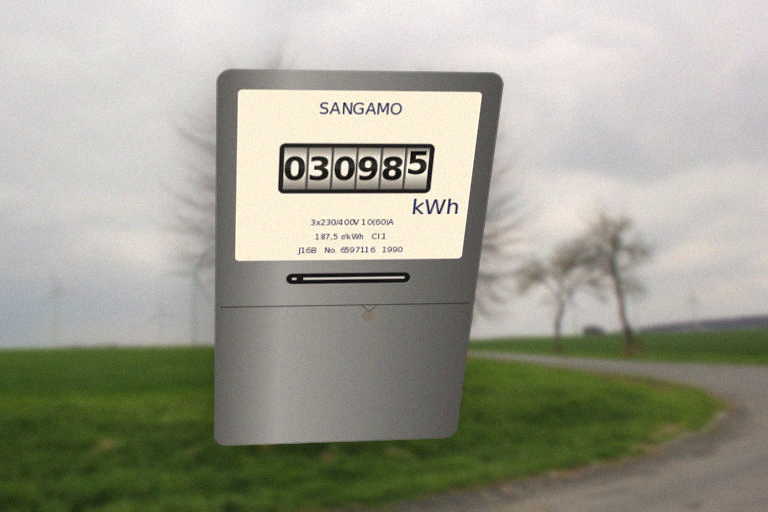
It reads value=30985 unit=kWh
